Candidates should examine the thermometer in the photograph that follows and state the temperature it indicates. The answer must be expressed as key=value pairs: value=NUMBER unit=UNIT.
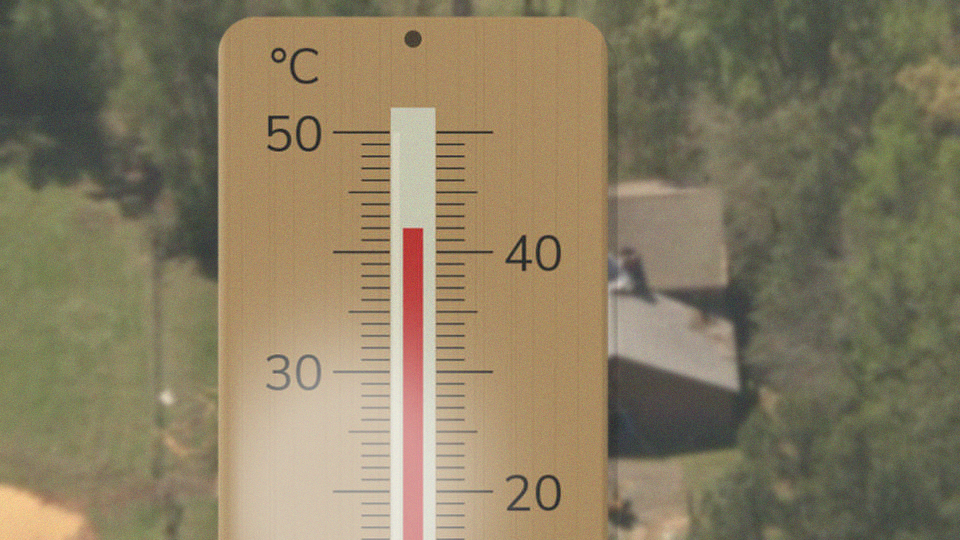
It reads value=42 unit=°C
